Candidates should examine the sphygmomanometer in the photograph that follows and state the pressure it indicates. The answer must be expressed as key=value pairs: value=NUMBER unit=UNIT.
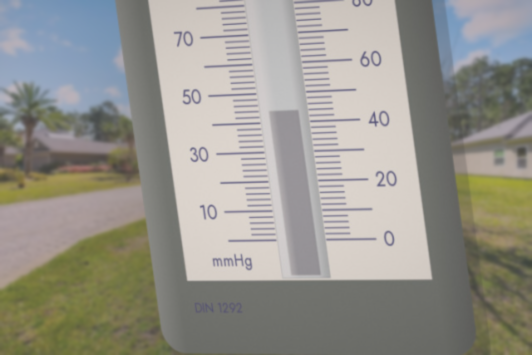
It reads value=44 unit=mmHg
